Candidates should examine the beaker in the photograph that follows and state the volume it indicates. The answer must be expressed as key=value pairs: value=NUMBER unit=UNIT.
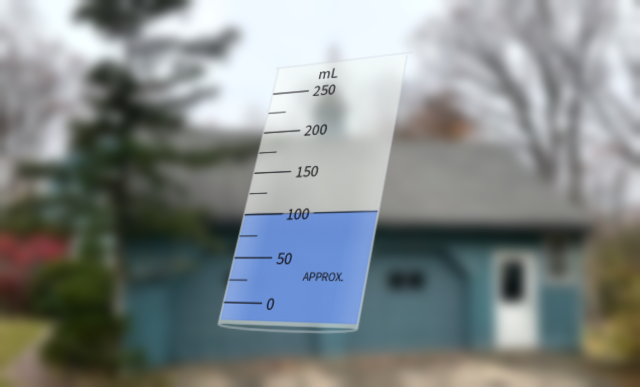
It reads value=100 unit=mL
